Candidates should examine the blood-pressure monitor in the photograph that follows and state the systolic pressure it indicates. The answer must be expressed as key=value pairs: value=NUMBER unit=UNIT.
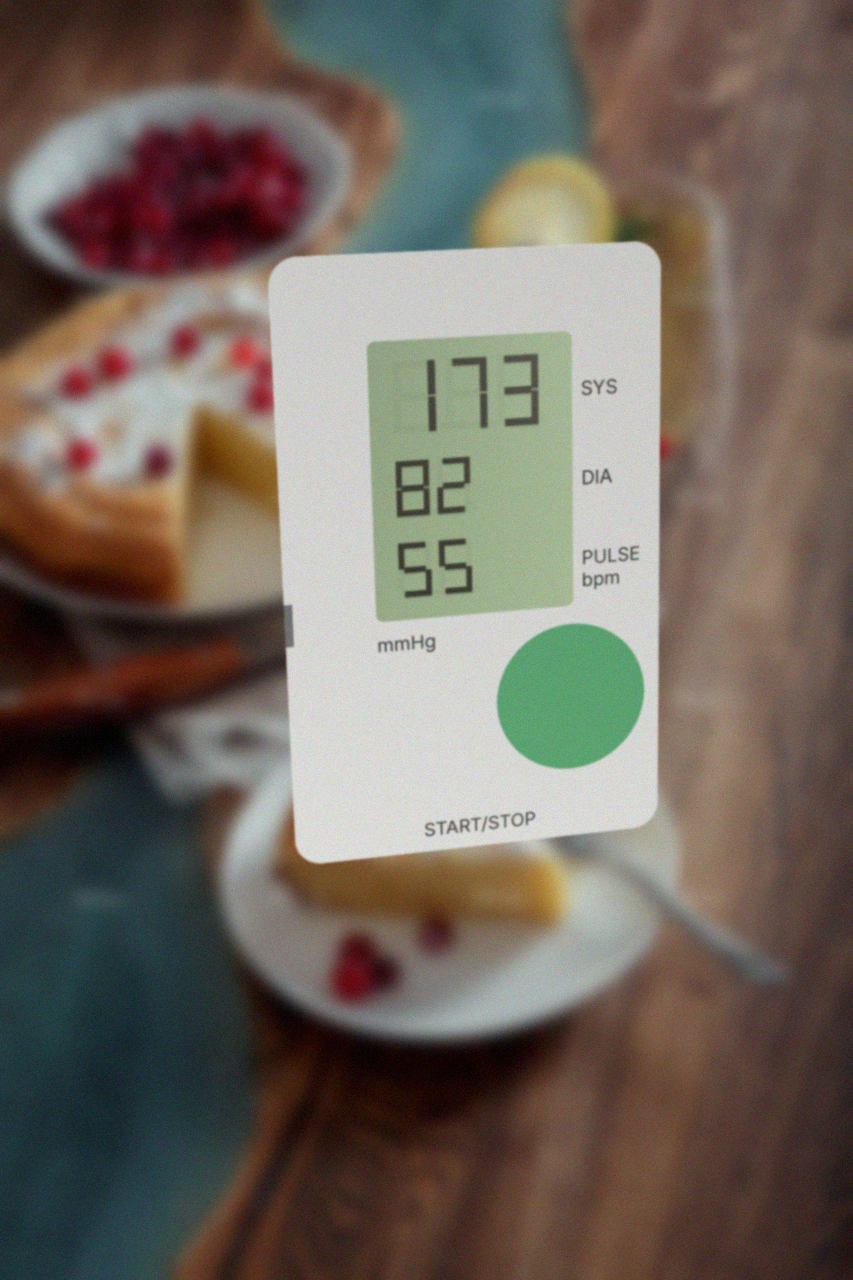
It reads value=173 unit=mmHg
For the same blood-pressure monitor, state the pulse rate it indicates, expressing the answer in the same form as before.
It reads value=55 unit=bpm
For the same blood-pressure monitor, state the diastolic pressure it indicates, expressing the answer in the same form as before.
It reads value=82 unit=mmHg
